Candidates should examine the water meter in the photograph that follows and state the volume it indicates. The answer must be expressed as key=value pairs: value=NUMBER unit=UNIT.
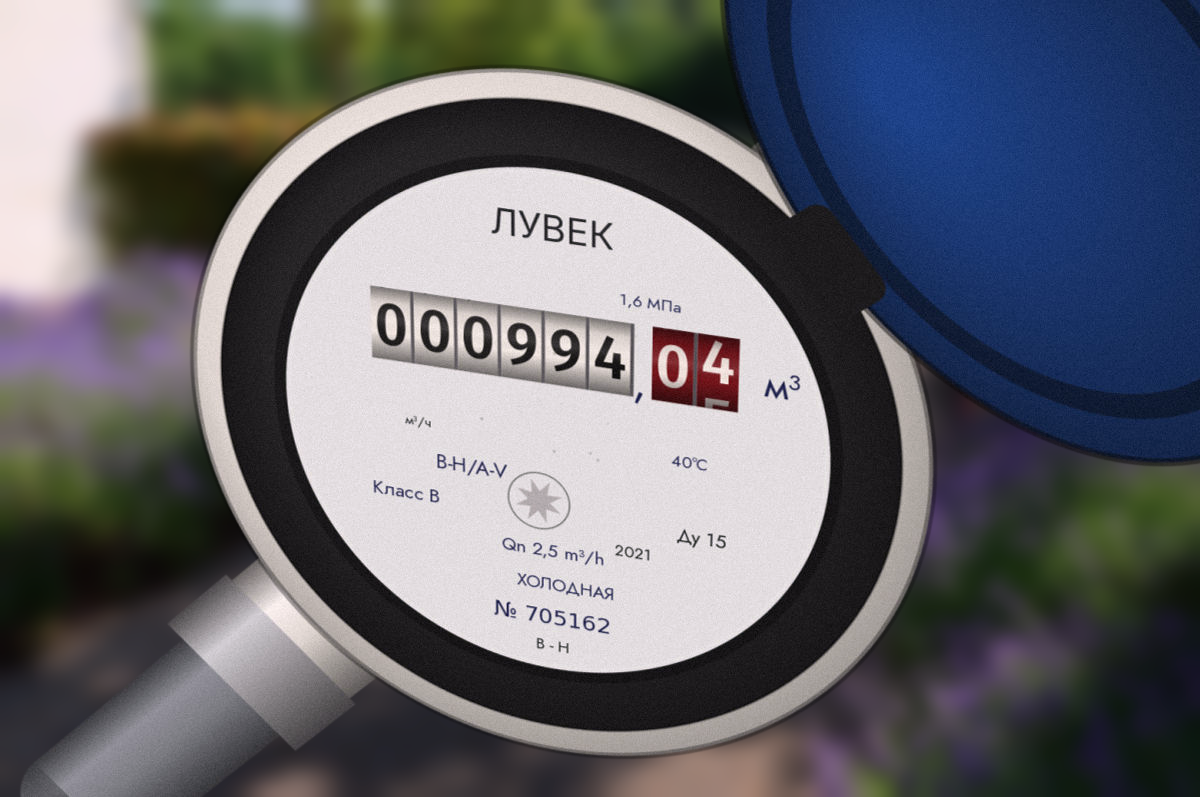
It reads value=994.04 unit=m³
